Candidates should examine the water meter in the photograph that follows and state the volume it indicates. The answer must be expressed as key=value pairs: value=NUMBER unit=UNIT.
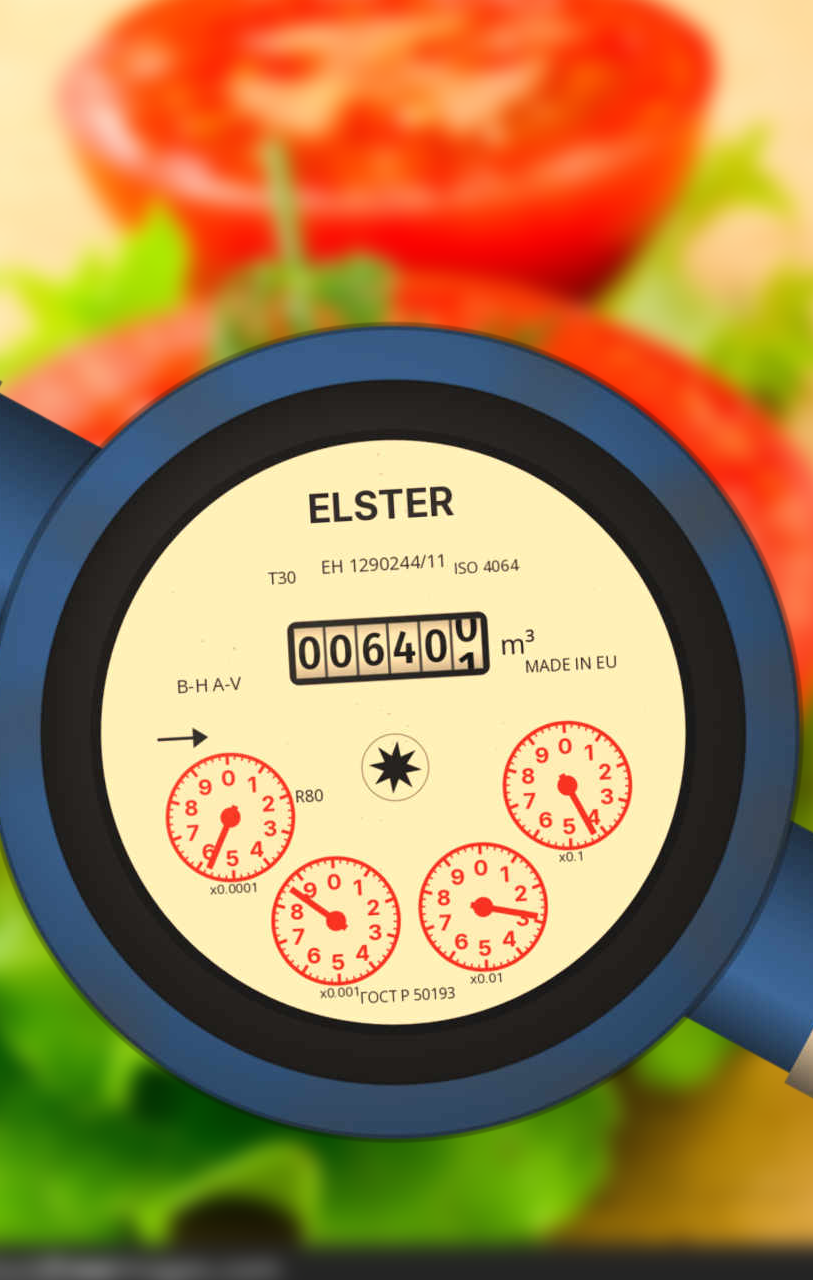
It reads value=6400.4285 unit=m³
